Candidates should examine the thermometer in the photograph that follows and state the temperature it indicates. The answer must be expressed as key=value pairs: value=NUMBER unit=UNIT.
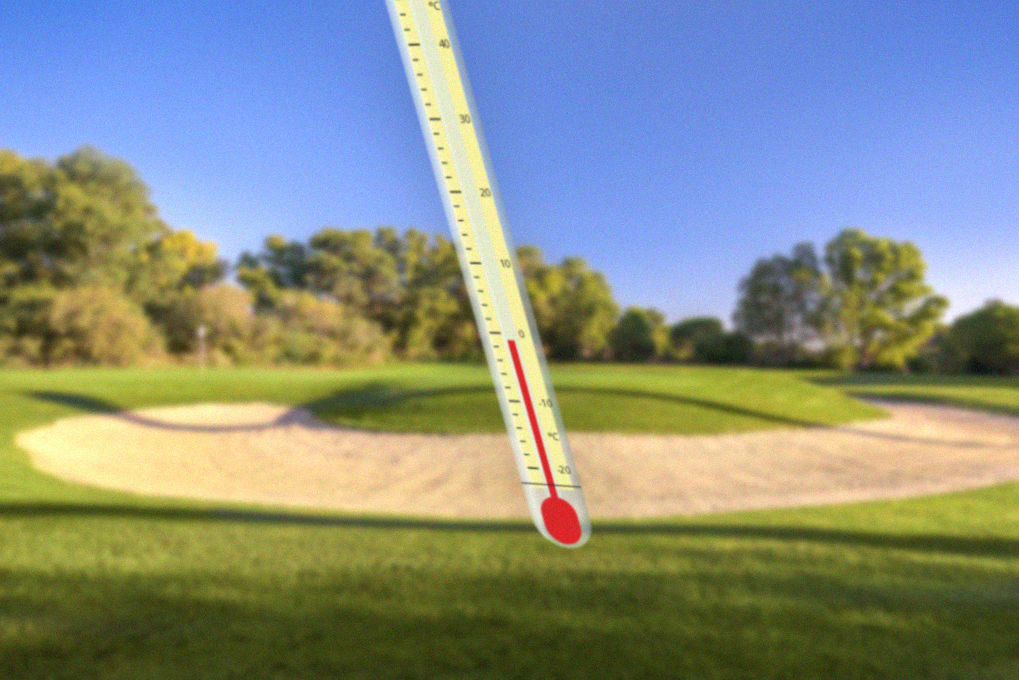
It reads value=-1 unit=°C
